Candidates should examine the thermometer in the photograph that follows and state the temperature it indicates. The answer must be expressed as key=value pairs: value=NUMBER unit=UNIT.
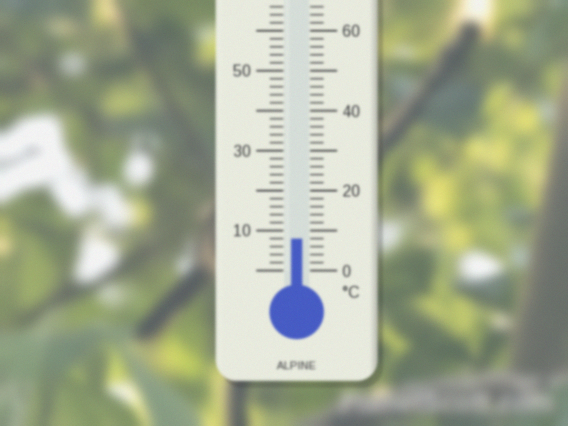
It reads value=8 unit=°C
